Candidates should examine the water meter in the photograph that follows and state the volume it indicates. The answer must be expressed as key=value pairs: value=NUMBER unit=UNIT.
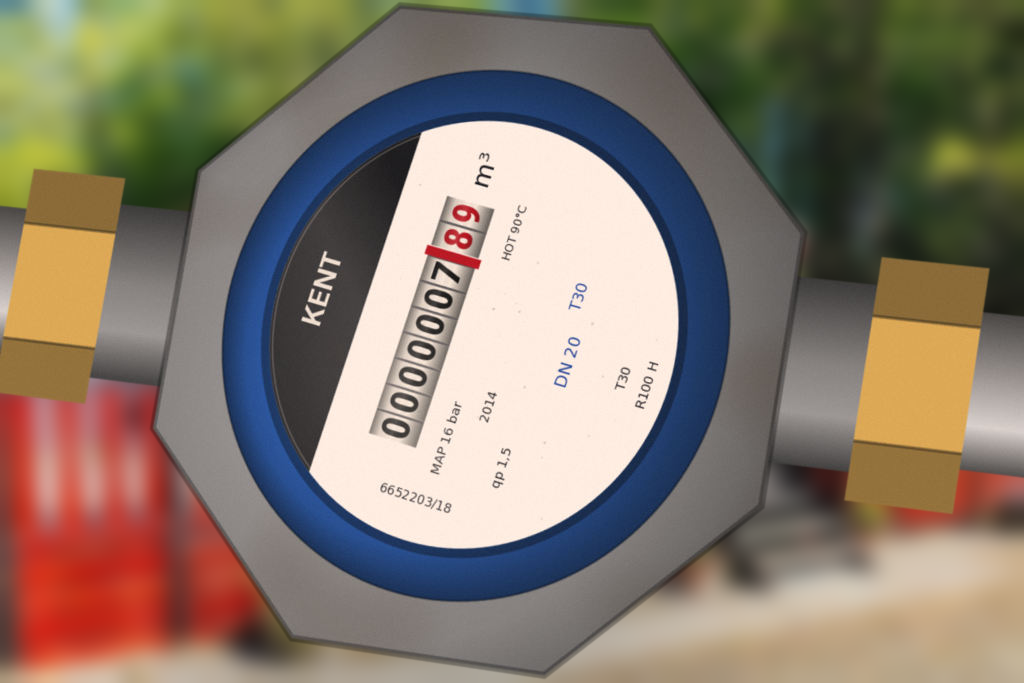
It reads value=7.89 unit=m³
